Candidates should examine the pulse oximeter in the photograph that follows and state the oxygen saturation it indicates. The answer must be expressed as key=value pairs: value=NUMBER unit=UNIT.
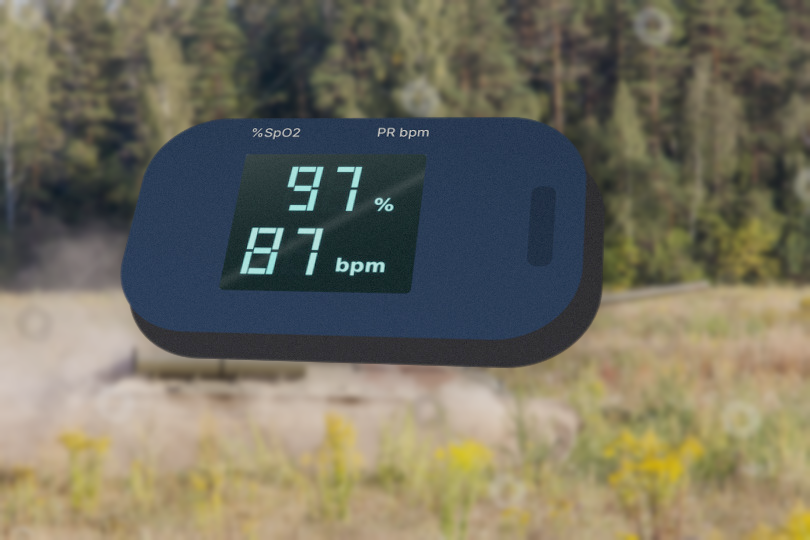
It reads value=97 unit=%
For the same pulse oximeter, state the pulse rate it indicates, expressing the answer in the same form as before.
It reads value=87 unit=bpm
